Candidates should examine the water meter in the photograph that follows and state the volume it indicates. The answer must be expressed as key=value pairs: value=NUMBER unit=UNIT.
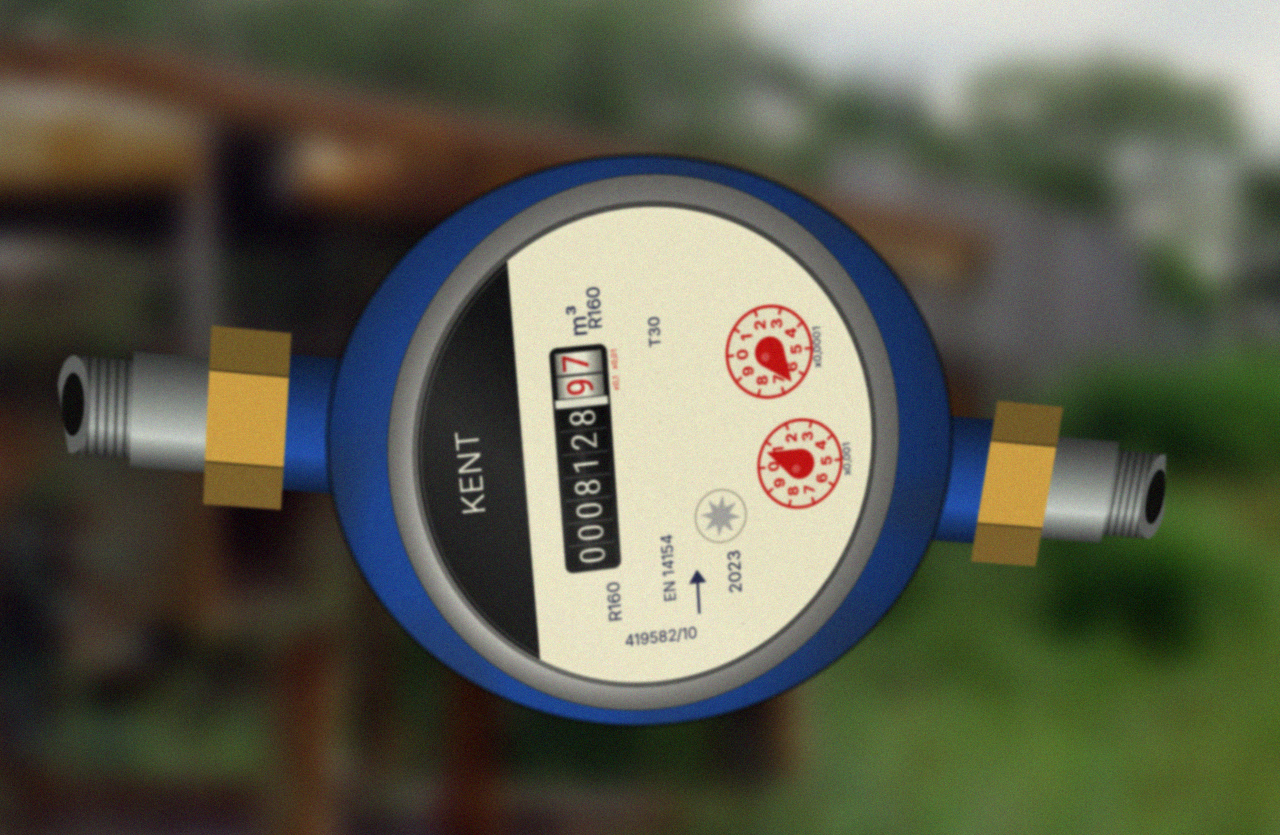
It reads value=8128.9706 unit=m³
